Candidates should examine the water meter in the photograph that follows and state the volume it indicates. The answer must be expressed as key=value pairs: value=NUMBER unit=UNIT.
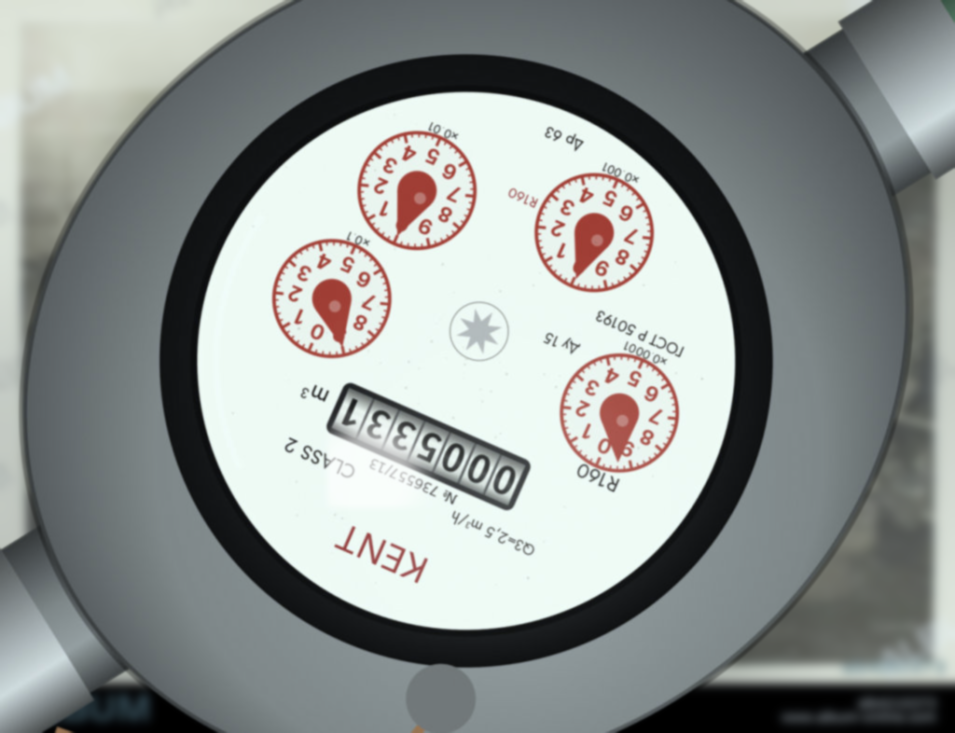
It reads value=5331.8999 unit=m³
